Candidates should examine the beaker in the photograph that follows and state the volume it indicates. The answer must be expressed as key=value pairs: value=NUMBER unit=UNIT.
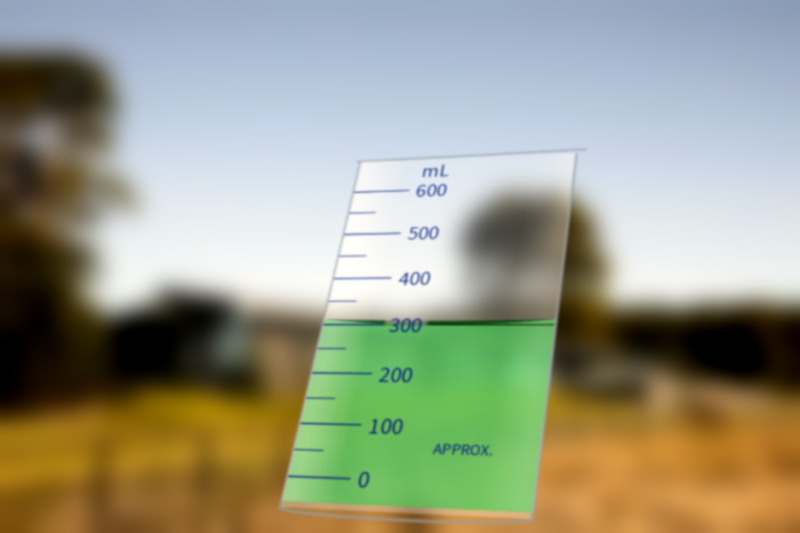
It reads value=300 unit=mL
